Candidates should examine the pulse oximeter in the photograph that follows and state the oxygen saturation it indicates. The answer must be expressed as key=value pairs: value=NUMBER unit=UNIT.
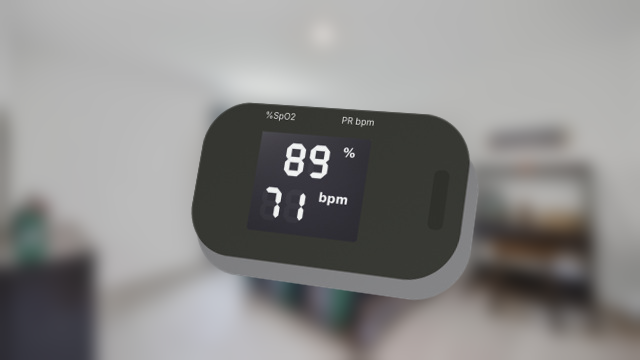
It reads value=89 unit=%
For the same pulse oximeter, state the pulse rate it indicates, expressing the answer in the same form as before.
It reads value=71 unit=bpm
